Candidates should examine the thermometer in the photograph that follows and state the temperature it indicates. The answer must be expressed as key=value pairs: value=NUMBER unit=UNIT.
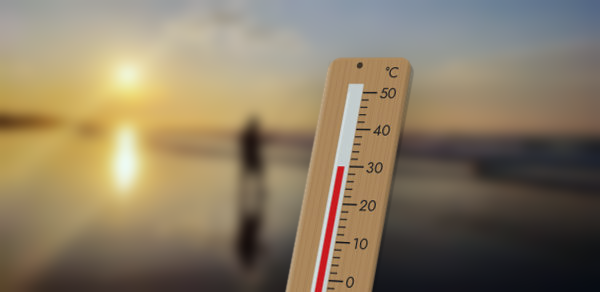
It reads value=30 unit=°C
